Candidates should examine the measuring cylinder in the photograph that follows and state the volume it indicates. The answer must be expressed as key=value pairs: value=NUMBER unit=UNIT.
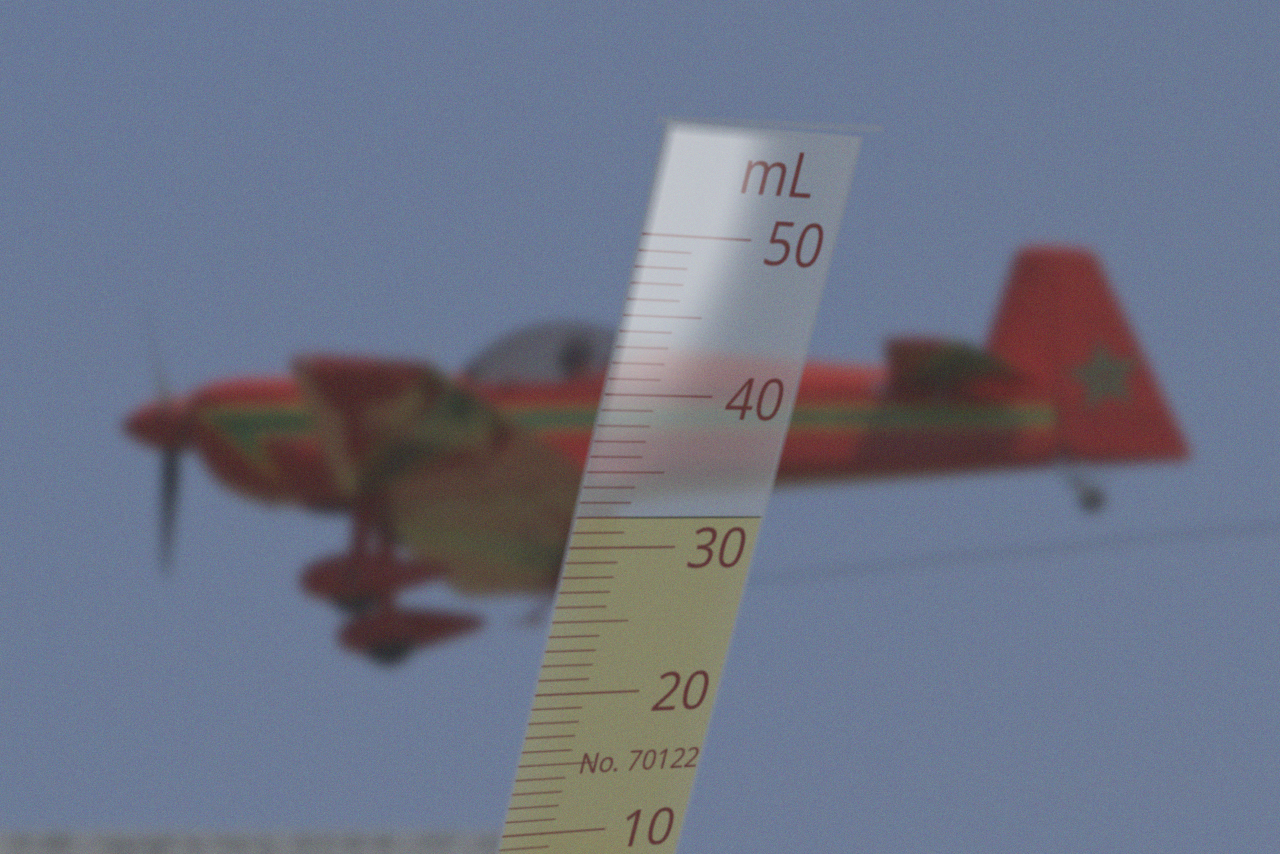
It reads value=32 unit=mL
